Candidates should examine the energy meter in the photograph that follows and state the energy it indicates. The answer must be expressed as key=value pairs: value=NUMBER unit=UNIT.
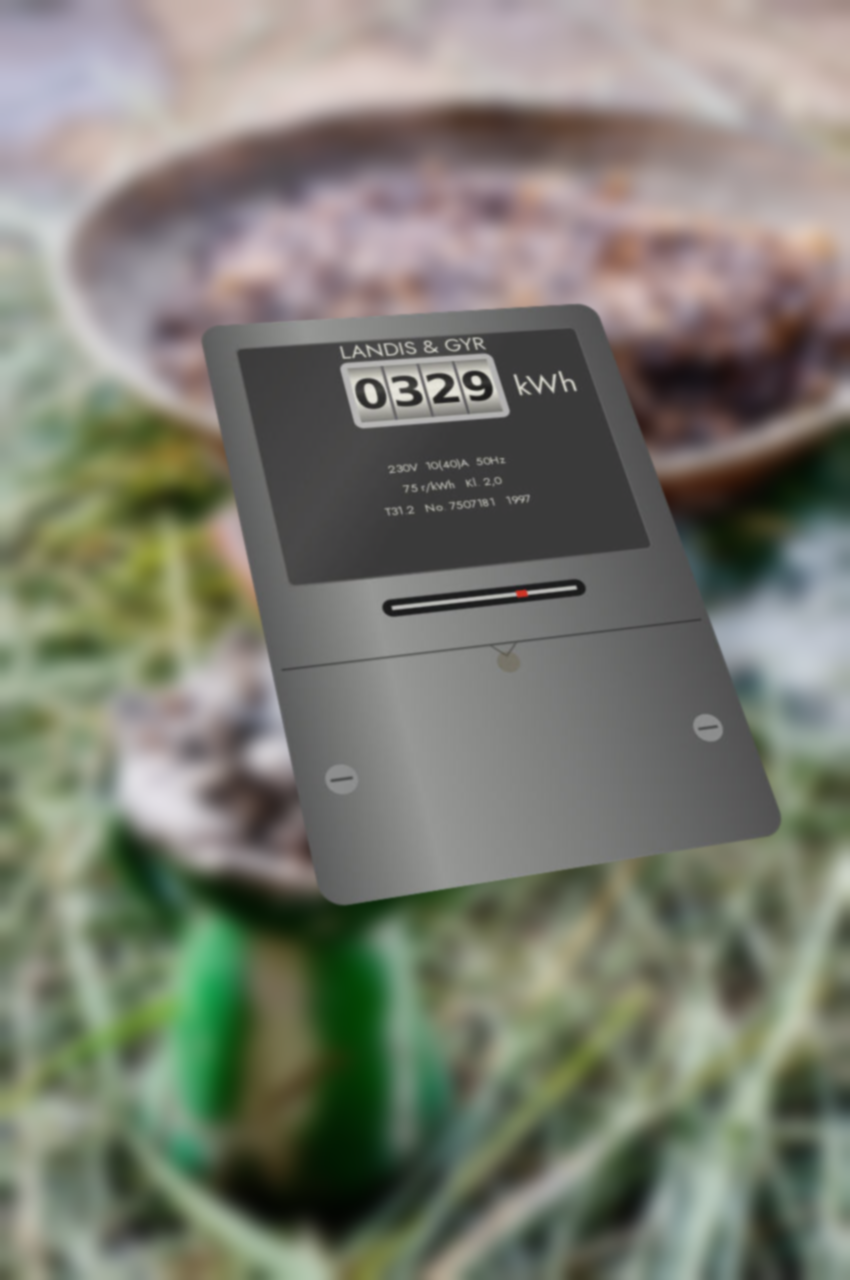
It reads value=329 unit=kWh
